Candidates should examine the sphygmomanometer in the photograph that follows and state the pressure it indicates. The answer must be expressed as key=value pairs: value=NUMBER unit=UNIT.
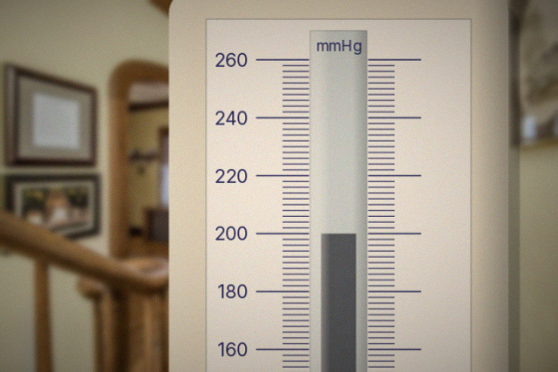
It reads value=200 unit=mmHg
